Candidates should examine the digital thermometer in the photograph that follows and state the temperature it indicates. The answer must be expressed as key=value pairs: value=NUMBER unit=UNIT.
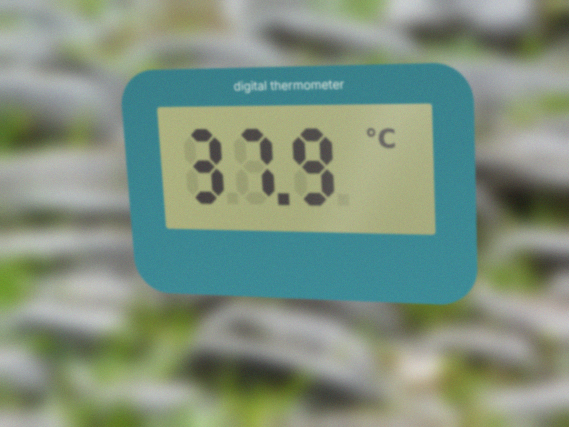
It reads value=37.9 unit=°C
